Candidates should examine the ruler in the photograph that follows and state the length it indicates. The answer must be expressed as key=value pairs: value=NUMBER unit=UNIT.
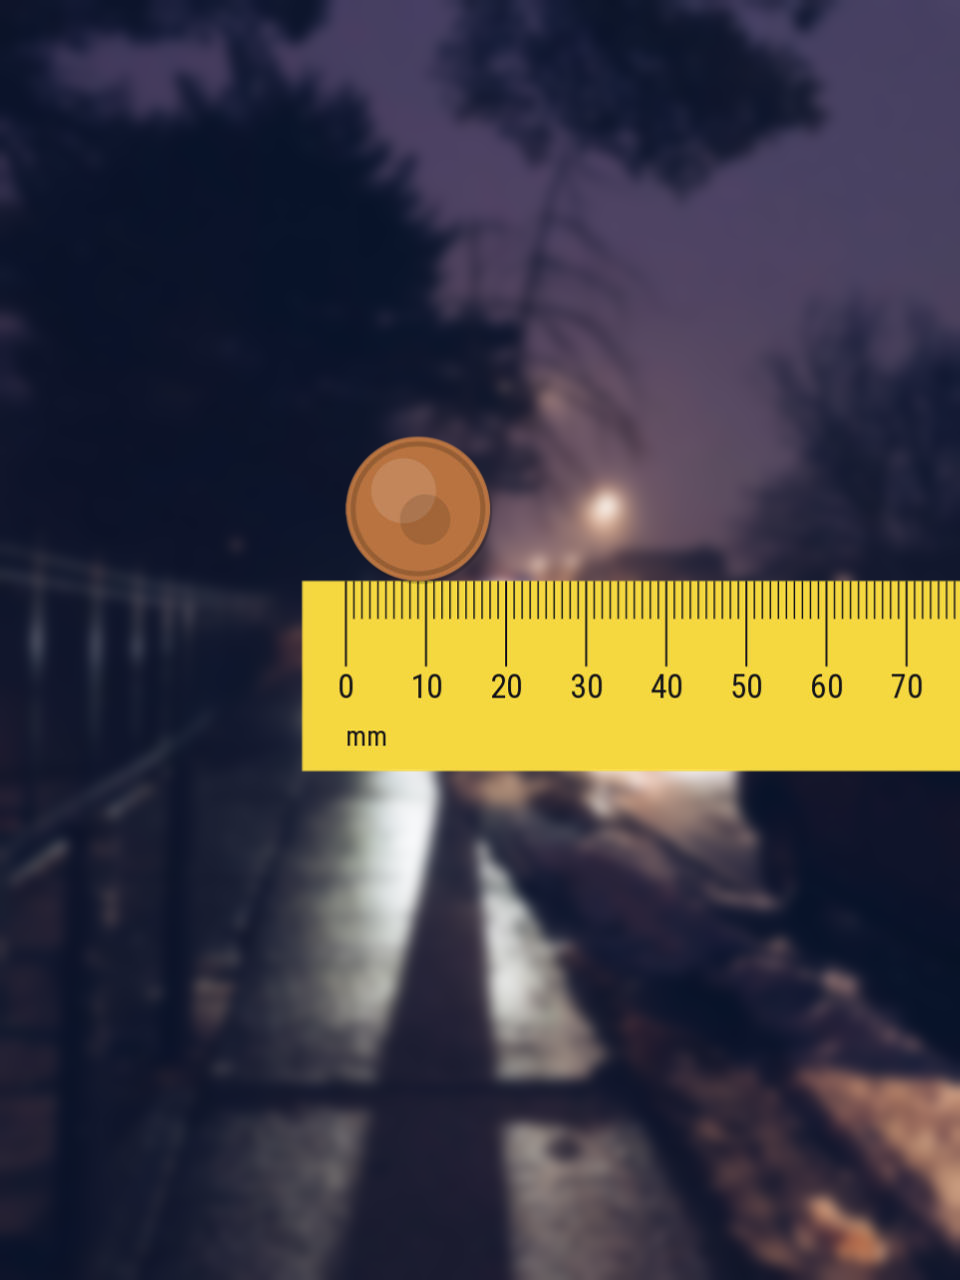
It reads value=18 unit=mm
